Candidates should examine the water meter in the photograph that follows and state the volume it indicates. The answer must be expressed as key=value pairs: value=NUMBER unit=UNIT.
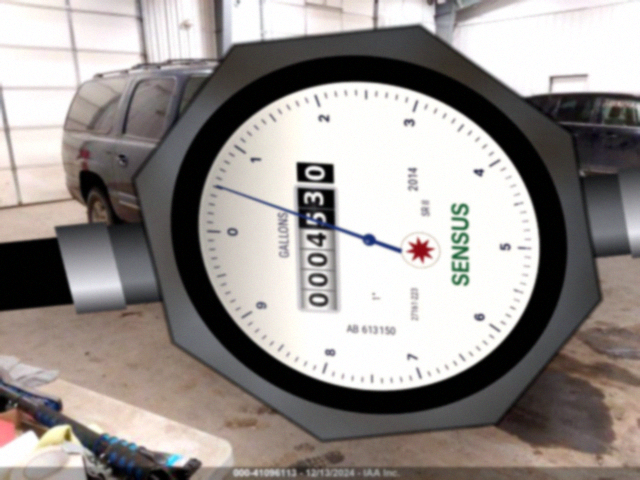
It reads value=4530.5 unit=gal
